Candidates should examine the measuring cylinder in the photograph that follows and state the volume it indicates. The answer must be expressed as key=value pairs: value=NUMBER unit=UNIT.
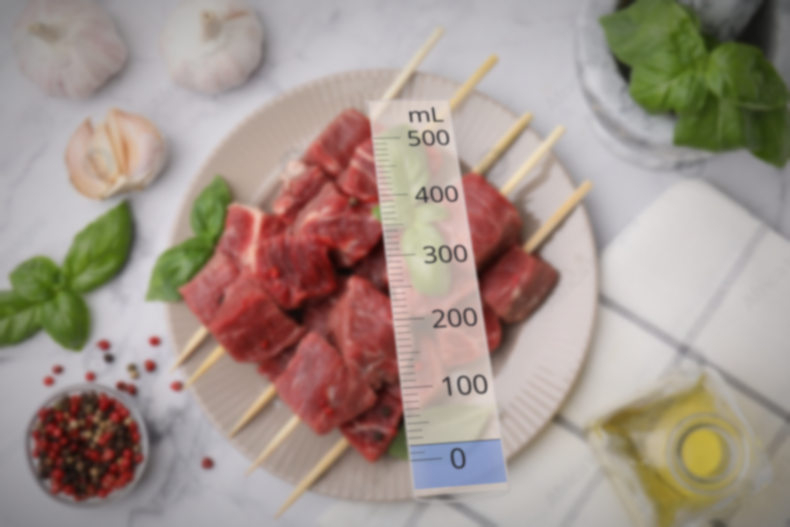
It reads value=20 unit=mL
